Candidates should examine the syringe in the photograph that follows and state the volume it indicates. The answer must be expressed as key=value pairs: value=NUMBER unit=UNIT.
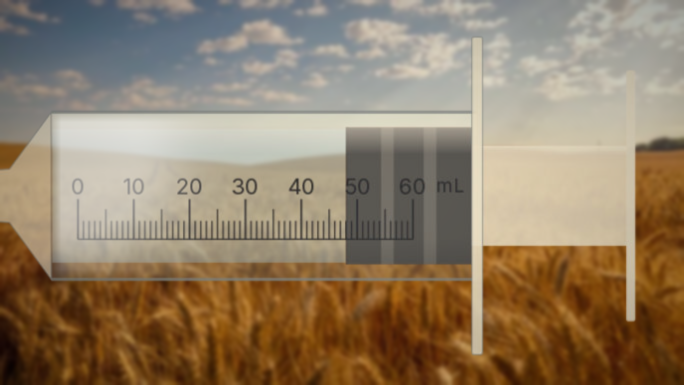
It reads value=48 unit=mL
